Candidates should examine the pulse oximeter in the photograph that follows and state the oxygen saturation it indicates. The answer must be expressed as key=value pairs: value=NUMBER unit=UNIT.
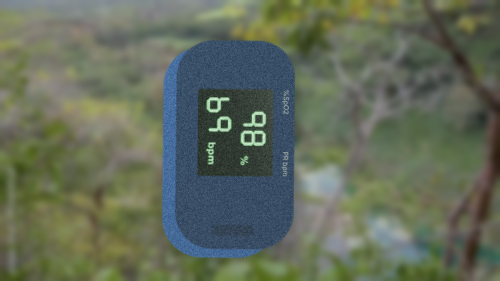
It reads value=98 unit=%
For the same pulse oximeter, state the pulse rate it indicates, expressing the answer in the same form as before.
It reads value=69 unit=bpm
